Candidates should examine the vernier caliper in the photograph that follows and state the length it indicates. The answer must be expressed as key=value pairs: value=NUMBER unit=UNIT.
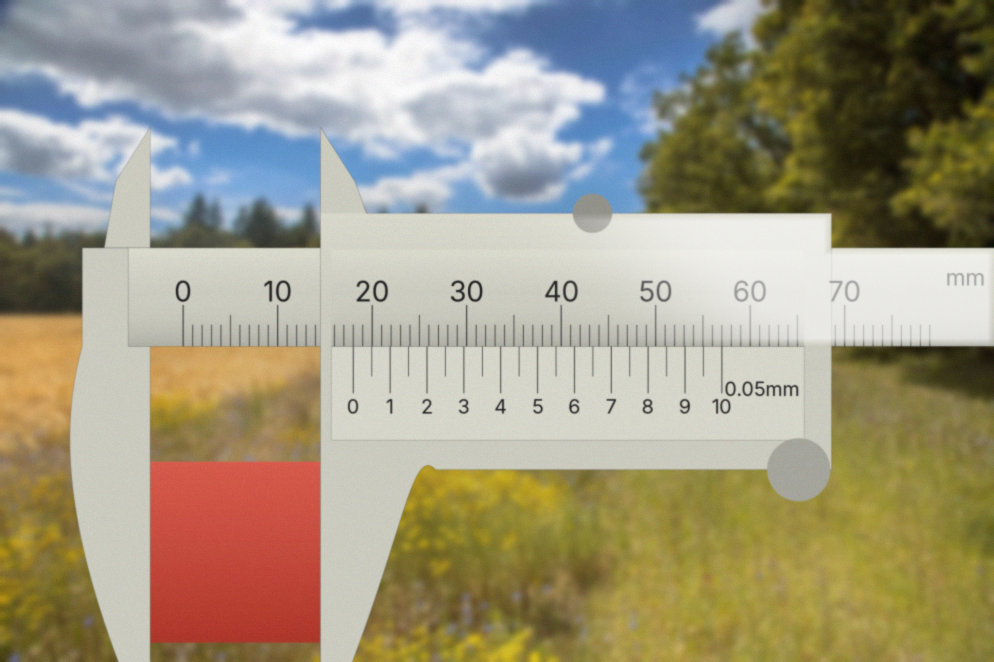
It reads value=18.0 unit=mm
